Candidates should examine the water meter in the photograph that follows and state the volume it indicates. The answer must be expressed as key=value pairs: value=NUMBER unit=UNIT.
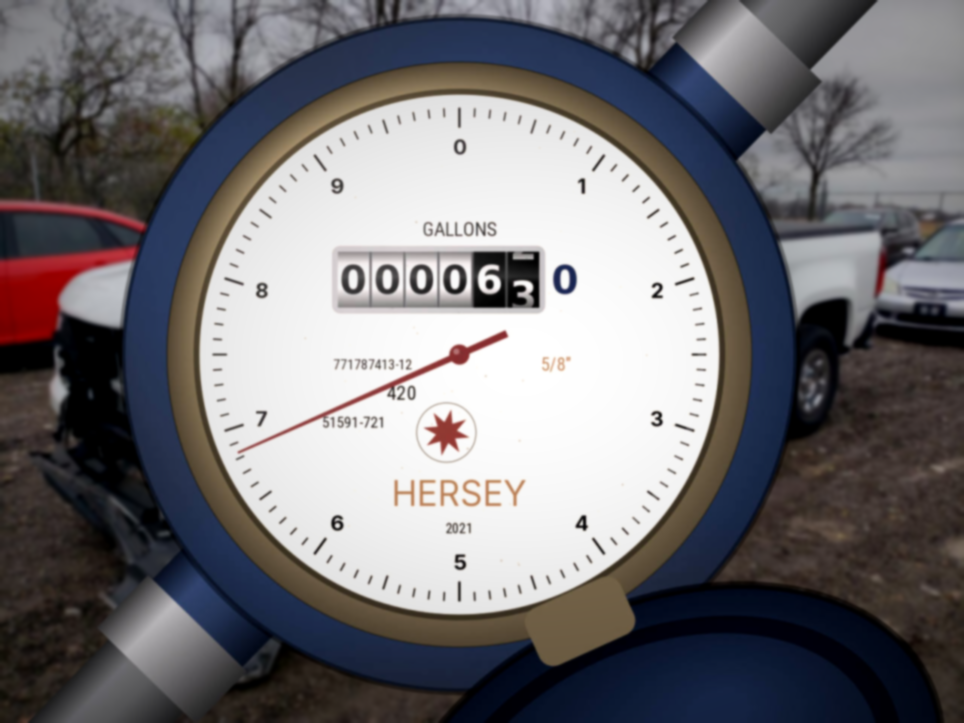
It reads value=626.8 unit=gal
